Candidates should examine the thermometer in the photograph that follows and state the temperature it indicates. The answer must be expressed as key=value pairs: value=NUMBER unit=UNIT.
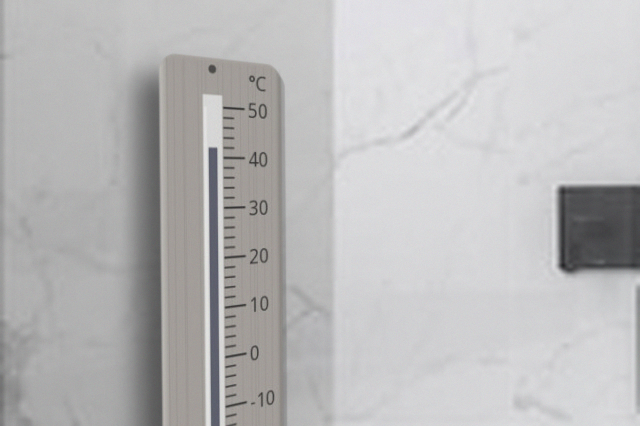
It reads value=42 unit=°C
